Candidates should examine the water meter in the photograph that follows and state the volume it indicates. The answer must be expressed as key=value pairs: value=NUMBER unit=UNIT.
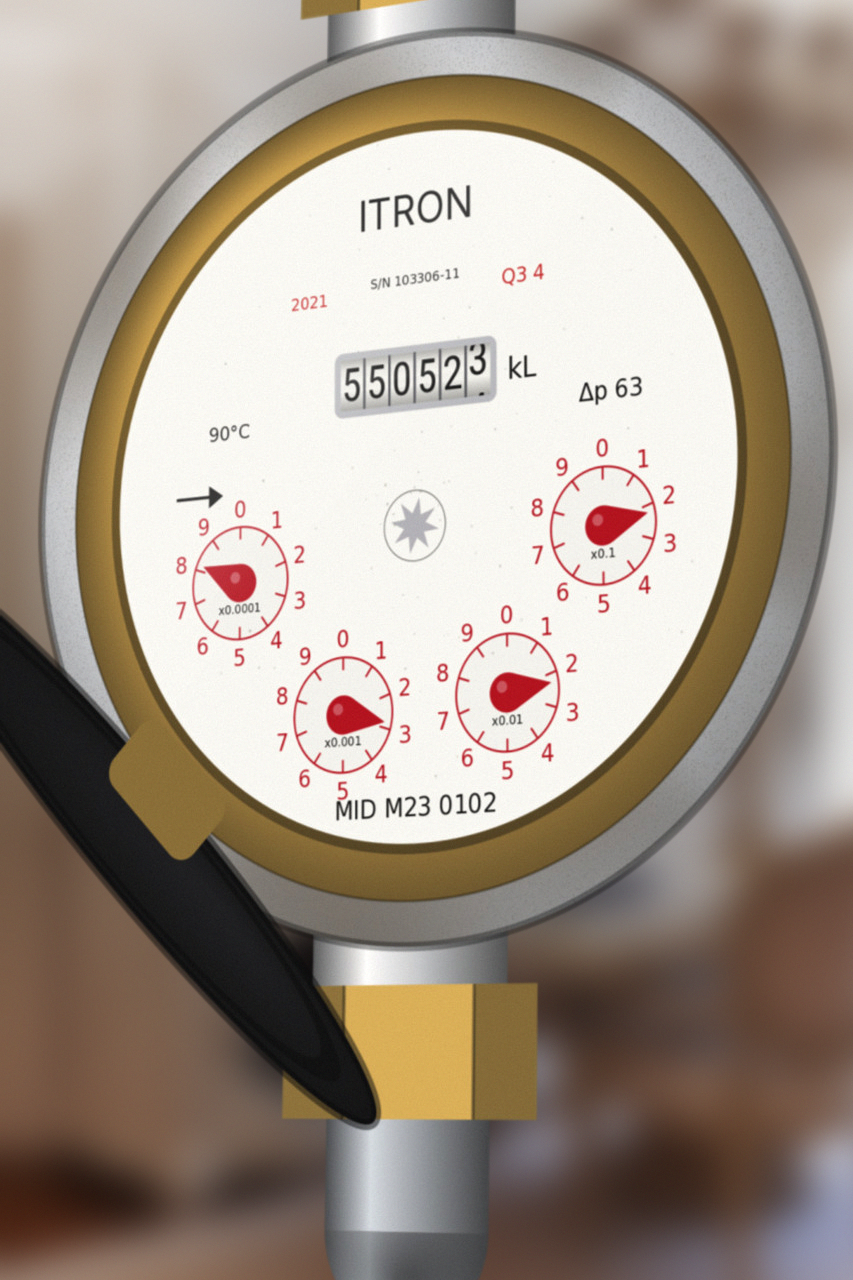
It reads value=550523.2228 unit=kL
